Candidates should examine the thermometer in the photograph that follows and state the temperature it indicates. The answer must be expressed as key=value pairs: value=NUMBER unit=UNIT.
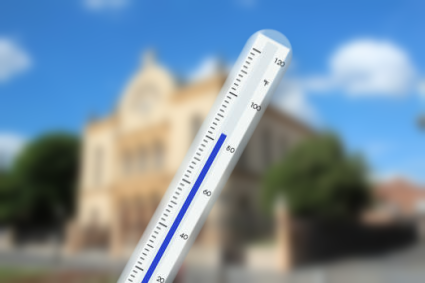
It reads value=84 unit=°F
